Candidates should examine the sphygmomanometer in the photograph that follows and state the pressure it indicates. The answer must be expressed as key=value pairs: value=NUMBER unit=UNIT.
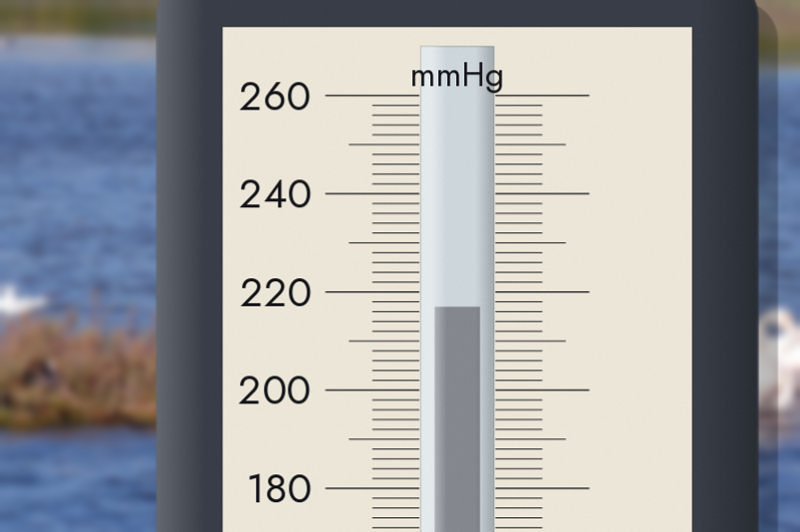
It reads value=217 unit=mmHg
